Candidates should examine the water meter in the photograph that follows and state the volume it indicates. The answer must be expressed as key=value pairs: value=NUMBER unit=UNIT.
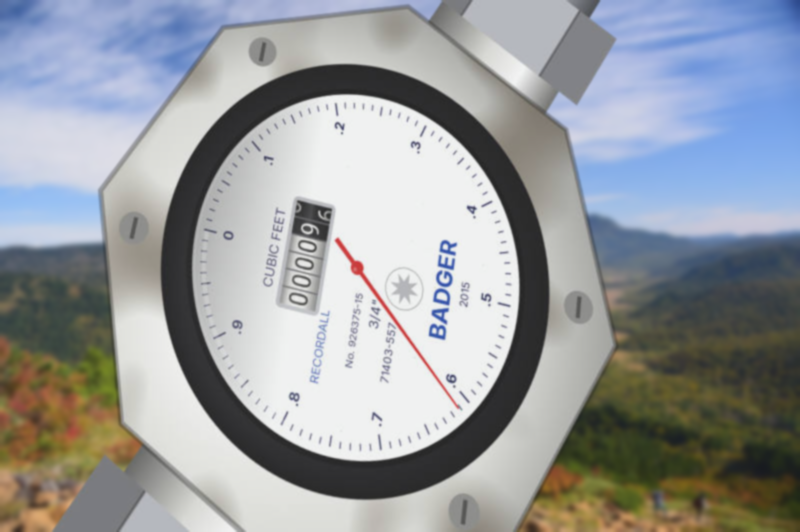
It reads value=95.61 unit=ft³
